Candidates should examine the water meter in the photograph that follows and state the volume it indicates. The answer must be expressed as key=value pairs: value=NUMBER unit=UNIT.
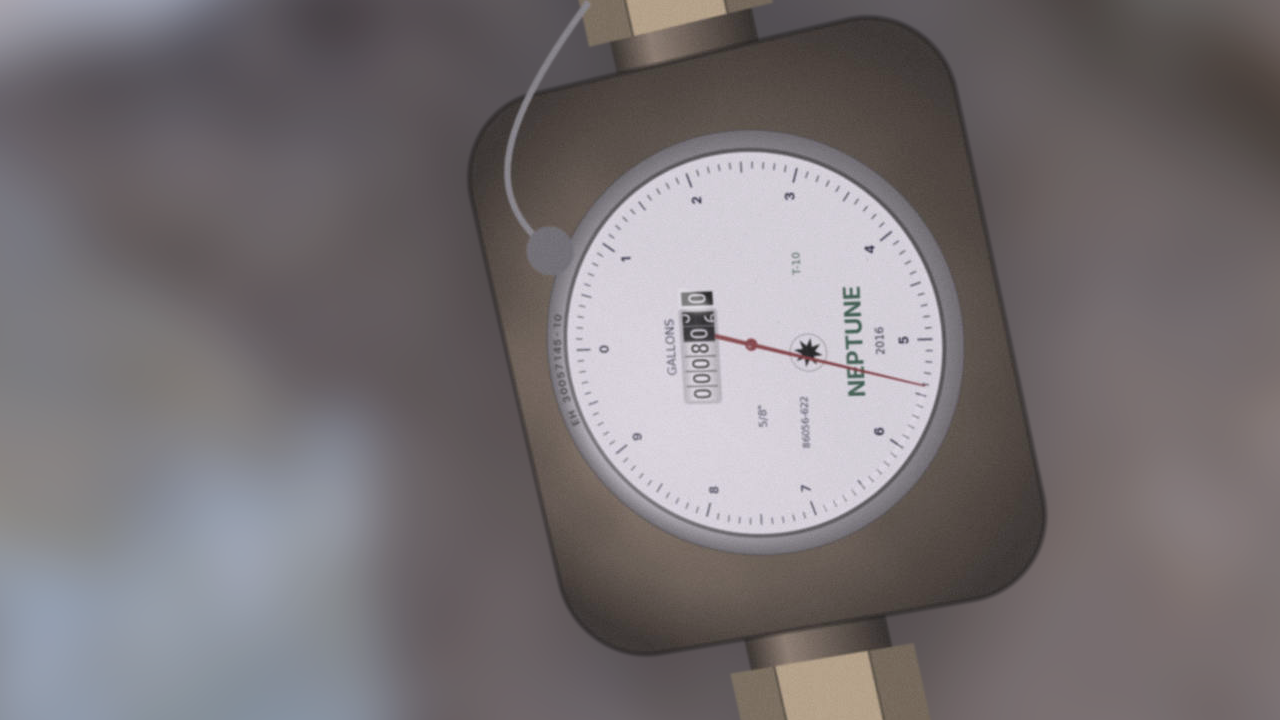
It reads value=8055.4 unit=gal
